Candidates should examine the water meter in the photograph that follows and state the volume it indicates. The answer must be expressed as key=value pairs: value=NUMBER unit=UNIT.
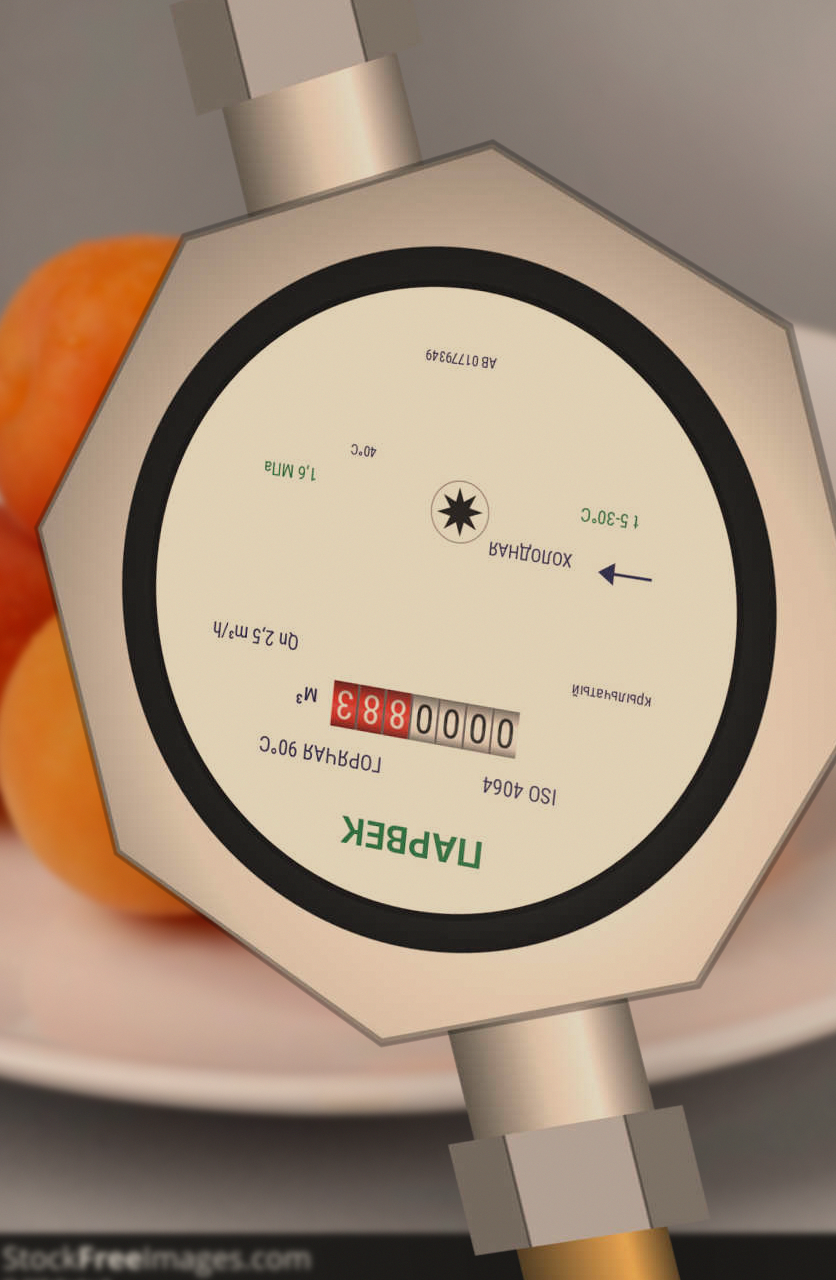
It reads value=0.883 unit=m³
